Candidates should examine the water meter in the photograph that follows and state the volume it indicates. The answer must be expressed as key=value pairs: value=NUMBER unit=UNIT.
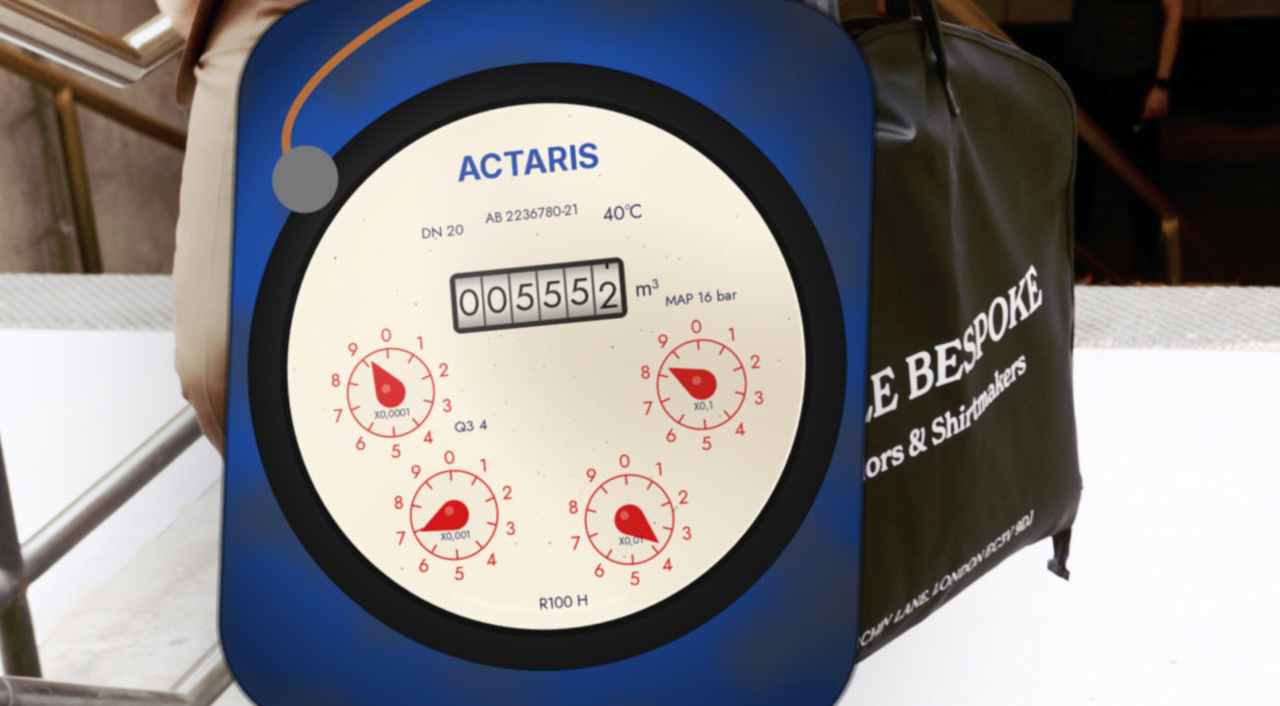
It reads value=5551.8369 unit=m³
